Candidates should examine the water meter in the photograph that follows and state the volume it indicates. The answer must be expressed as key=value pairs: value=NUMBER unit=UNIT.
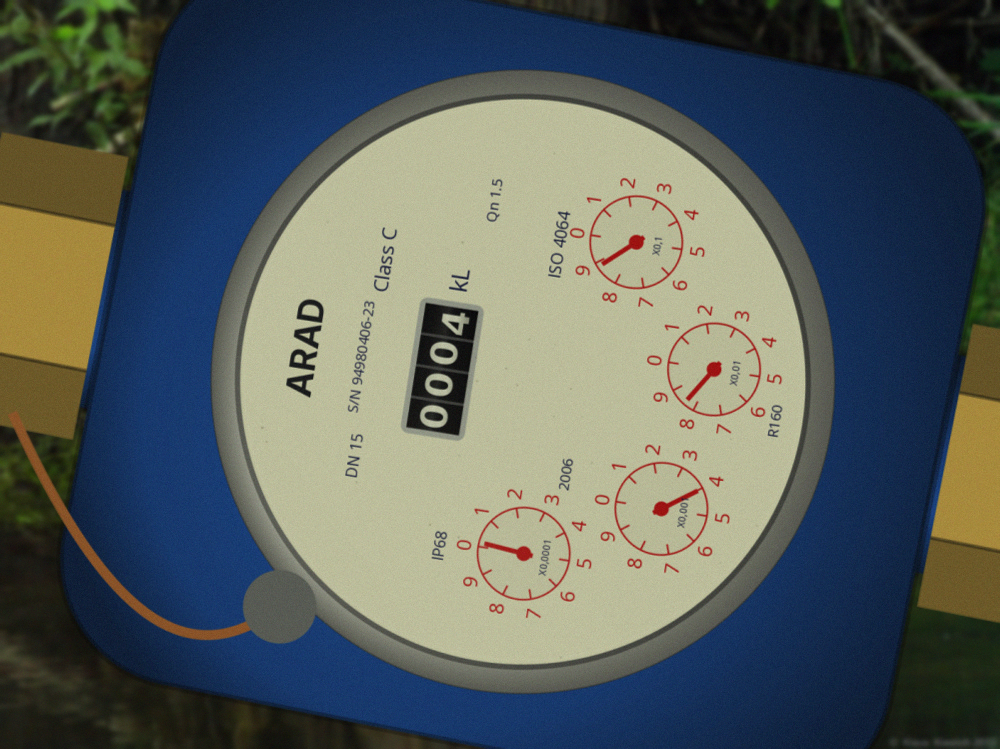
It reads value=3.8840 unit=kL
